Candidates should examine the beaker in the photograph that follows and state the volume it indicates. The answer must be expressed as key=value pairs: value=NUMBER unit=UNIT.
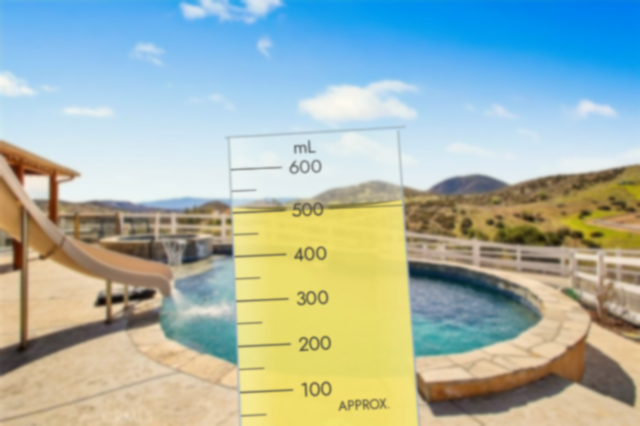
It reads value=500 unit=mL
